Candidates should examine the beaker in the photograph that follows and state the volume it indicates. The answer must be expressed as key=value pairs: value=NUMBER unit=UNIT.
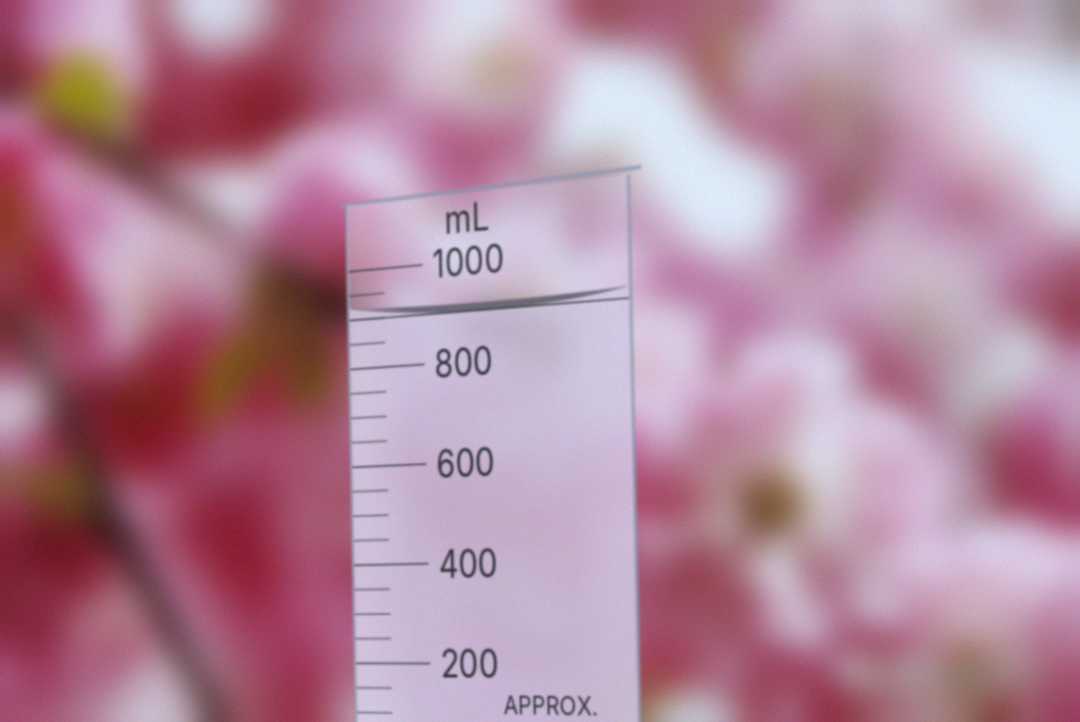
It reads value=900 unit=mL
